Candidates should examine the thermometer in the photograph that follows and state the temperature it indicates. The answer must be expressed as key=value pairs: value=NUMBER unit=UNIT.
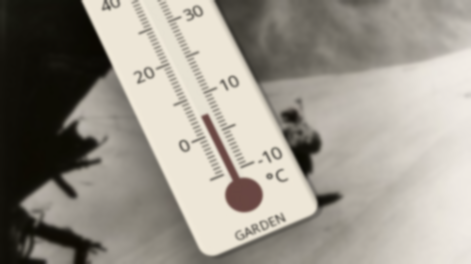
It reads value=5 unit=°C
